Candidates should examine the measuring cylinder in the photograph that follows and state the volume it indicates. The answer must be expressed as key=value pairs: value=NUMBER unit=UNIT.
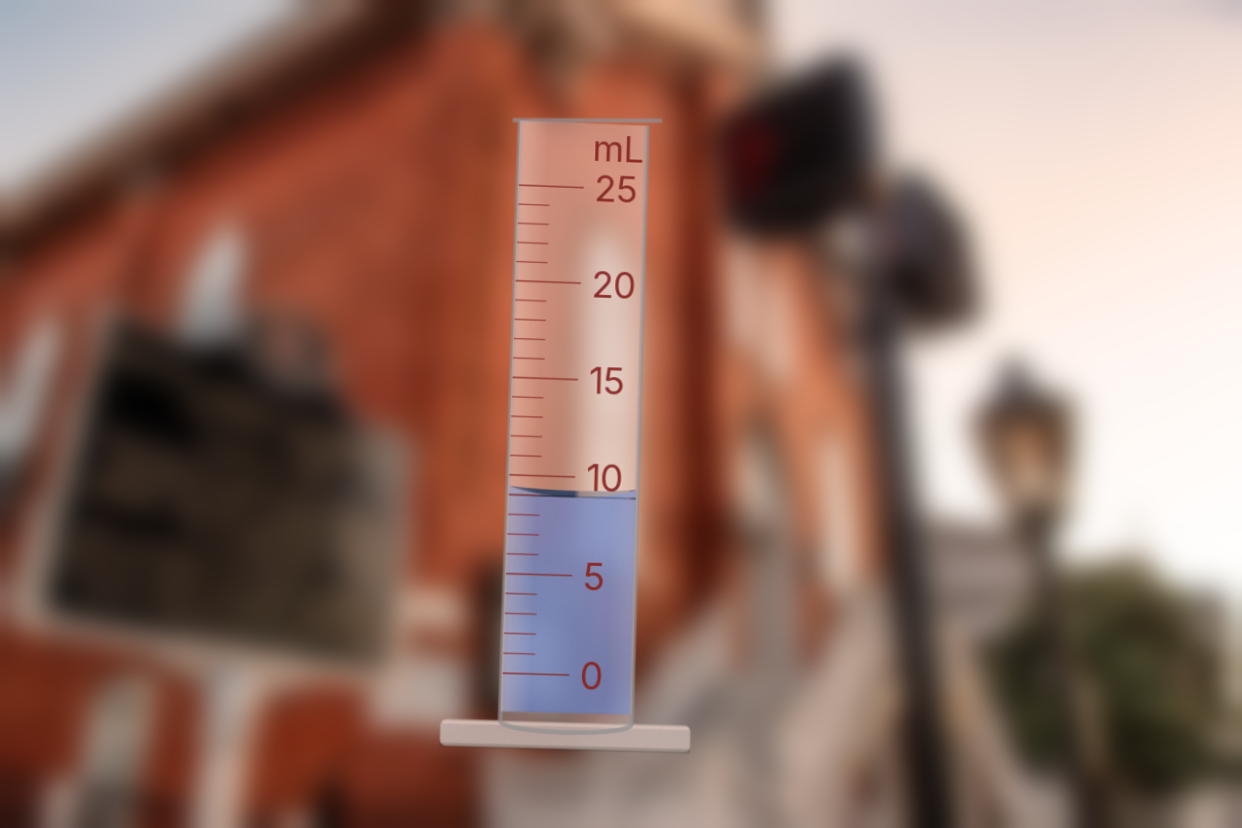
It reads value=9 unit=mL
